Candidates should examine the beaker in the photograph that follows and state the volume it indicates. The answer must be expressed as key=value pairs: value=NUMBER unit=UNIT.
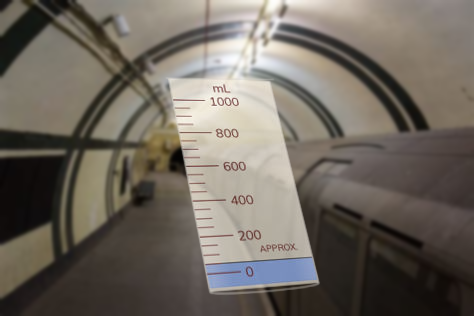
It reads value=50 unit=mL
